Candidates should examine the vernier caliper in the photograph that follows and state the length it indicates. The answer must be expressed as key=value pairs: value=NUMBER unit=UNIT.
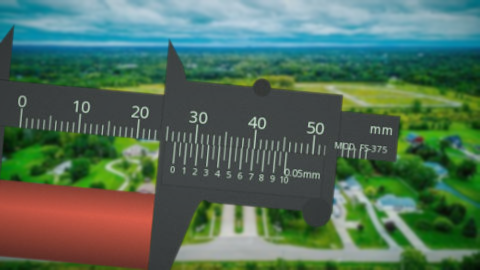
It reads value=26.5 unit=mm
